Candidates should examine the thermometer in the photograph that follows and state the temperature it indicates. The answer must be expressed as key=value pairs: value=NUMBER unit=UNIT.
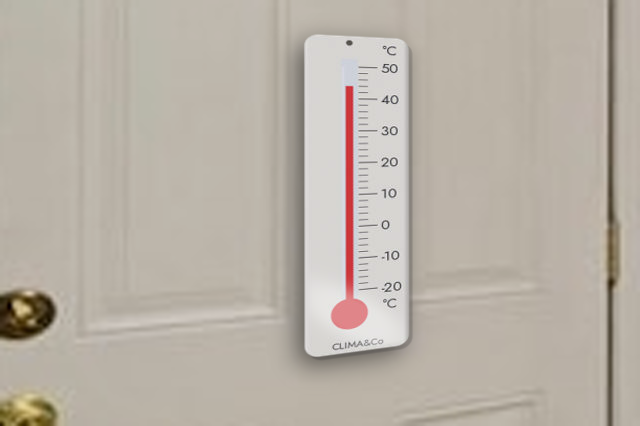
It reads value=44 unit=°C
